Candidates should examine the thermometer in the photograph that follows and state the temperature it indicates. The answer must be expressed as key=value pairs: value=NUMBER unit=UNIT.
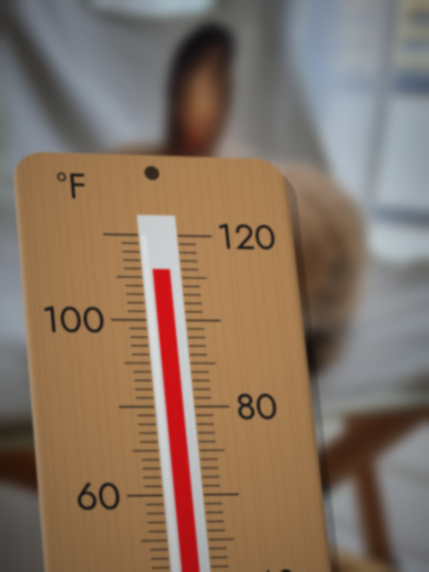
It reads value=112 unit=°F
